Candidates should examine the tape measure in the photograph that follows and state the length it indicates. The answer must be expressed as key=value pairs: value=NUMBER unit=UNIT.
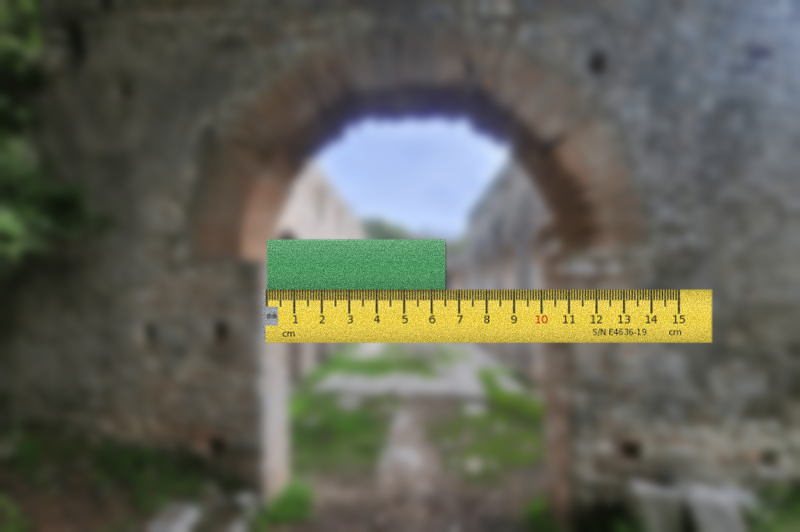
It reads value=6.5 unit=cm
